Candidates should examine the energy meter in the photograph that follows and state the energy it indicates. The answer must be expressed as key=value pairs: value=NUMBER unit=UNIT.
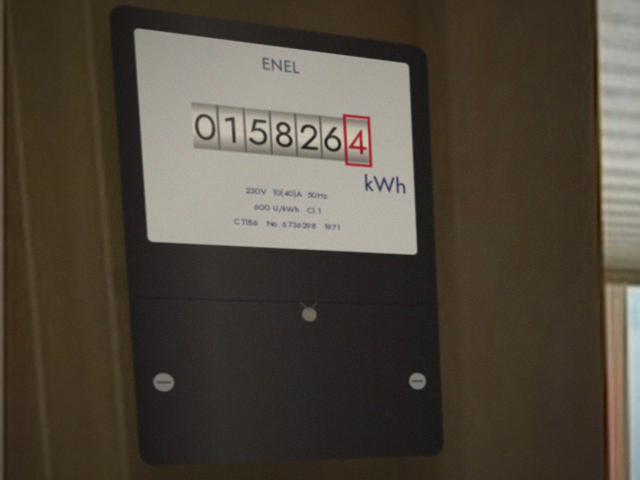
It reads value=15826.4 unit=kWh
